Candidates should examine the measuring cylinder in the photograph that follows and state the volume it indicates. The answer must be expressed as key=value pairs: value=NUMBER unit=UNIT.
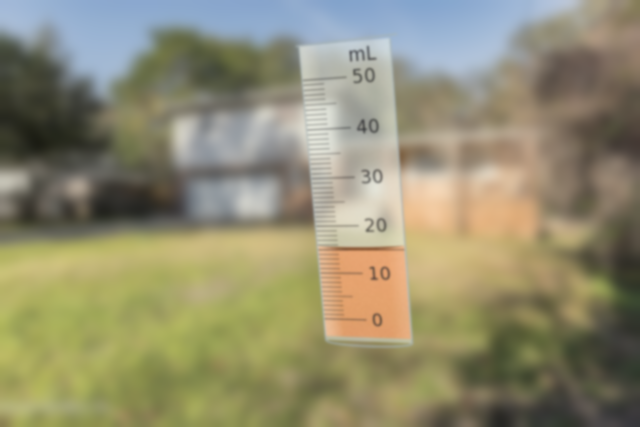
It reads value=15 unit=mL
